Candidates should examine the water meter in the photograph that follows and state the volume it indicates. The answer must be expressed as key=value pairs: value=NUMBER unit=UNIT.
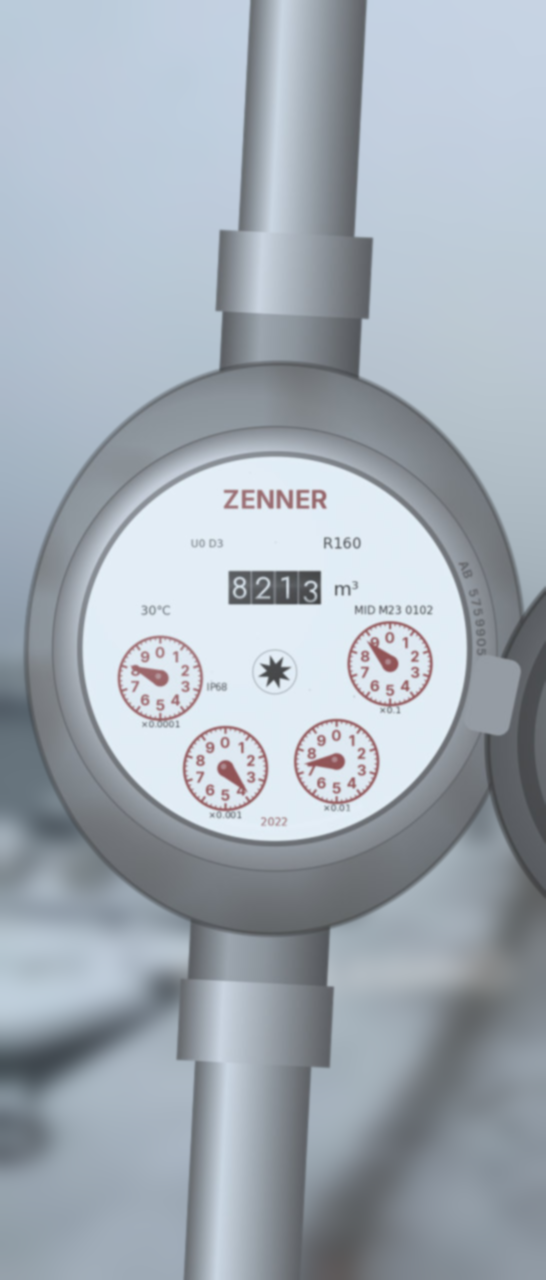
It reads value=8212.8738 unit=m³
